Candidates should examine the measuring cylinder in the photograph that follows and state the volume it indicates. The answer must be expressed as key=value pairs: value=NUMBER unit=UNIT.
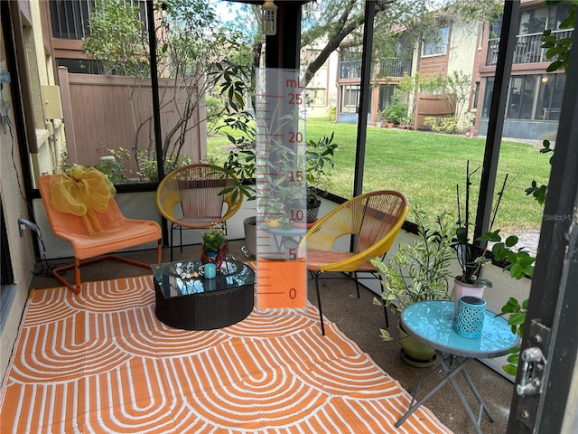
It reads value=4 unit=mL
